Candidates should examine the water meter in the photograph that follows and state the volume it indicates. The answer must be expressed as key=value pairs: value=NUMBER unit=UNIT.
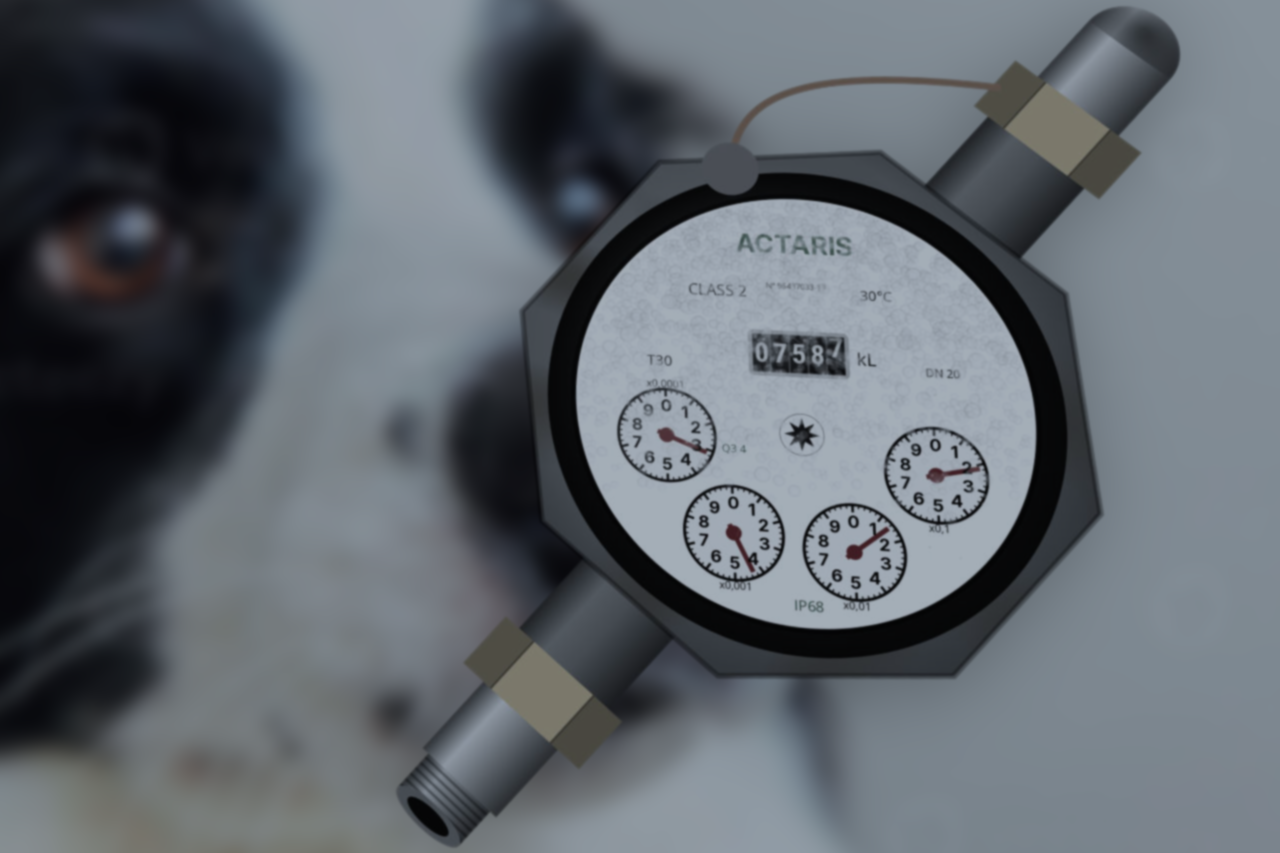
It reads value=7587.2143 unit=kL
